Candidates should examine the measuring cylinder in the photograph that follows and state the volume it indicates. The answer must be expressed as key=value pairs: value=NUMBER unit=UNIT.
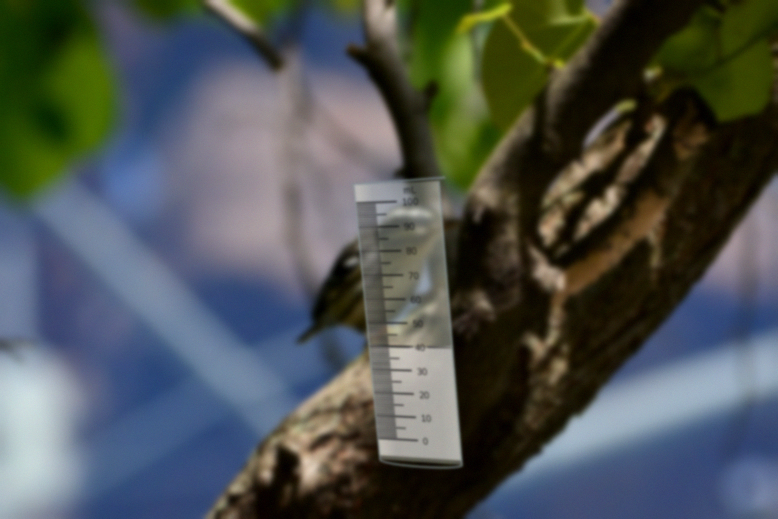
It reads value=40 unit=mL
